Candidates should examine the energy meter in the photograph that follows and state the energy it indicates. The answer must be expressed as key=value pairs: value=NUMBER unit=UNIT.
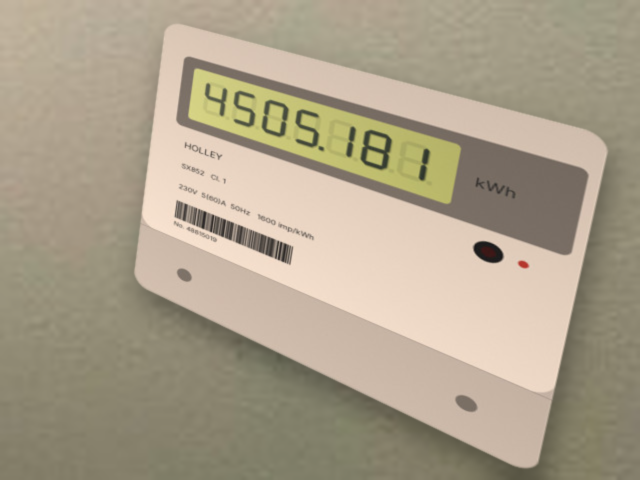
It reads value=4505.181 unit=kWh
